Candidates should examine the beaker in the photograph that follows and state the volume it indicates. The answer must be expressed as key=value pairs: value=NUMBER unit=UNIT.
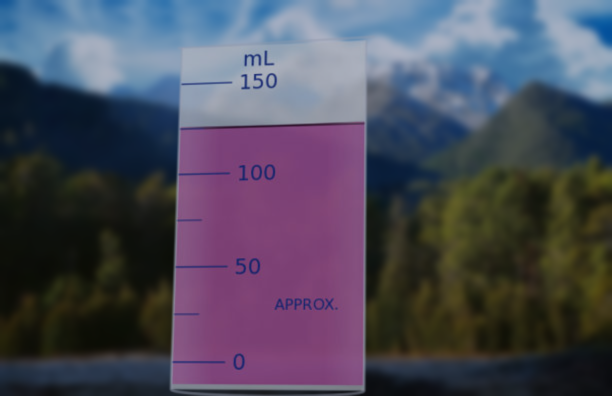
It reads value=125 unit=mL
